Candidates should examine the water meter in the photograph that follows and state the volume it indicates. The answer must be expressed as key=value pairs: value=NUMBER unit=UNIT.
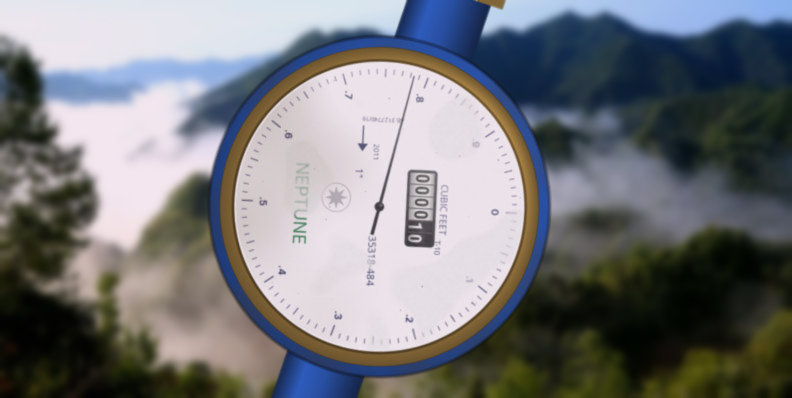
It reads value=9.78 unit=ft³
